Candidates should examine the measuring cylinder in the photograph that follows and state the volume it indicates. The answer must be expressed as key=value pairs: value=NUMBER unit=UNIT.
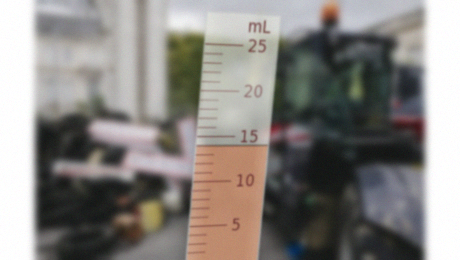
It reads value=14 unit=mL
